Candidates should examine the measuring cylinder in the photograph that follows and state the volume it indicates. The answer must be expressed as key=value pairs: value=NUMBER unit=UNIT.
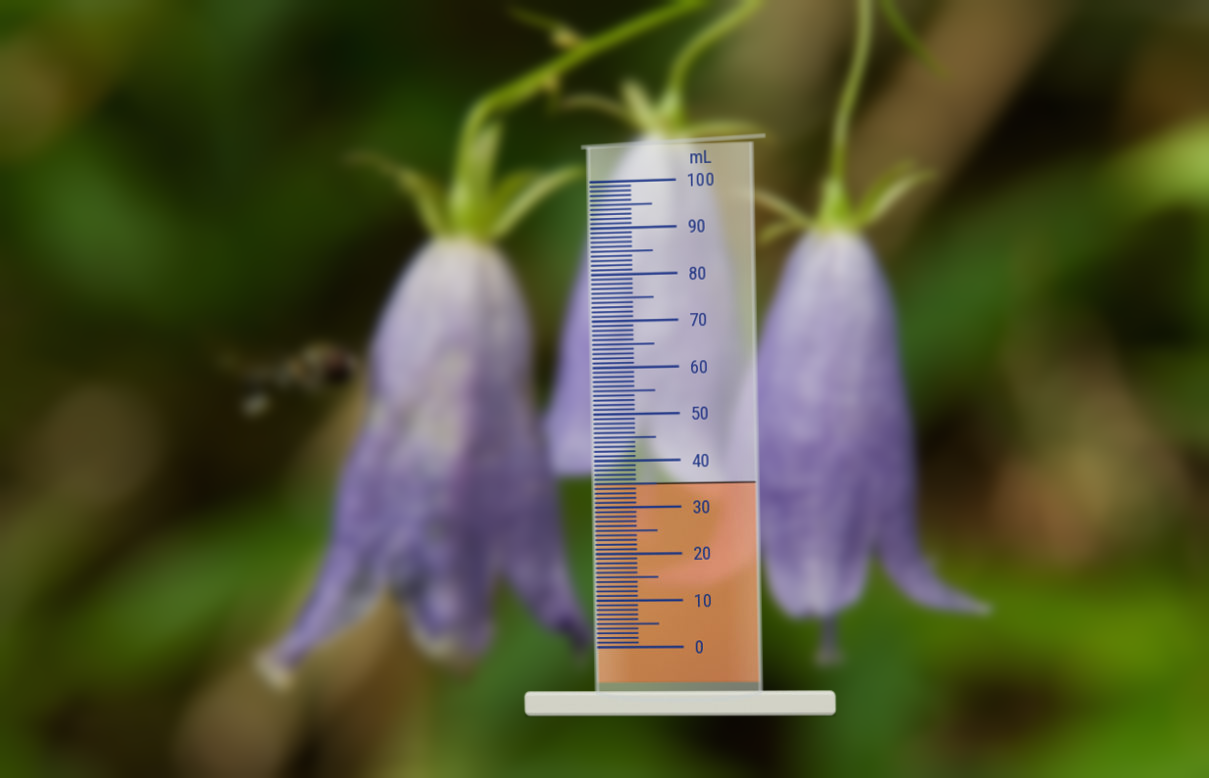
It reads value=35 unit=mL
